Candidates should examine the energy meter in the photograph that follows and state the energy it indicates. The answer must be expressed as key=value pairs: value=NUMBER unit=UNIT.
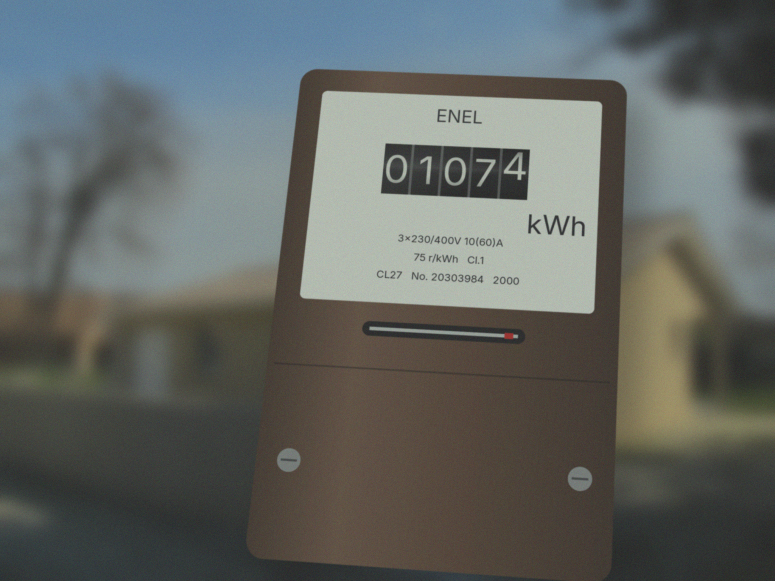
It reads value=1074 unit=kWh
